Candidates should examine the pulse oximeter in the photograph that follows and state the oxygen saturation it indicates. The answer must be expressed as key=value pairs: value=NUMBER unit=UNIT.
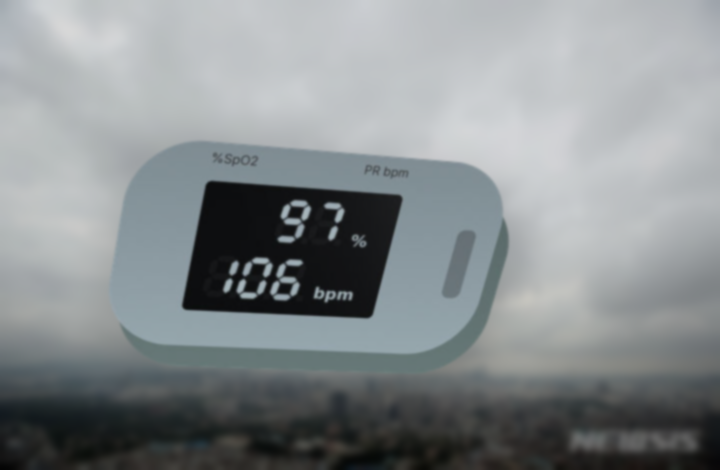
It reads value=97 unit=%
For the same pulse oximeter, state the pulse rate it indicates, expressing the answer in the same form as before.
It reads value=106 unit=bpm
